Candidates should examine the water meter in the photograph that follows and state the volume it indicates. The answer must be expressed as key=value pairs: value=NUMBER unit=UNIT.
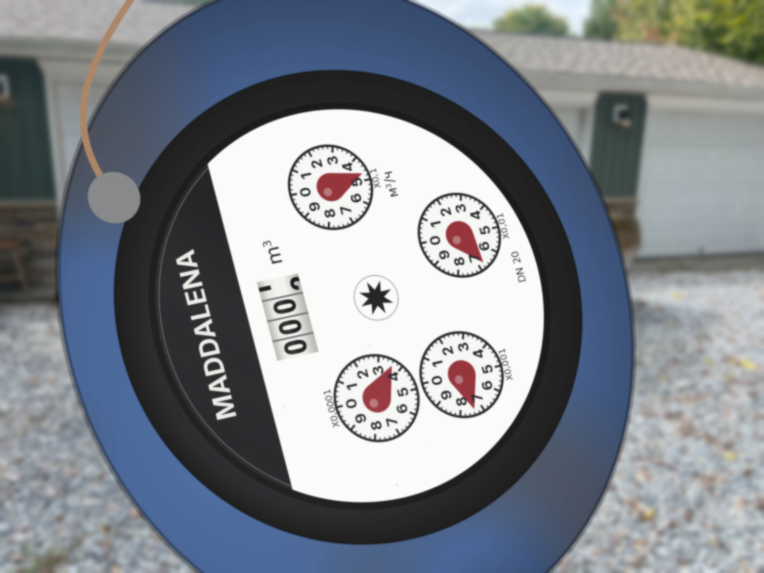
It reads value=1.4673 unit=m³
